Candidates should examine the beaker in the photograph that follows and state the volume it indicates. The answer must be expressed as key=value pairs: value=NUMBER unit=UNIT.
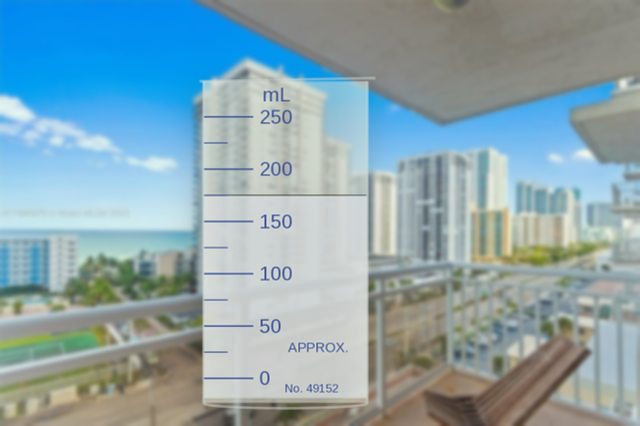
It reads value=175 unit=mL
